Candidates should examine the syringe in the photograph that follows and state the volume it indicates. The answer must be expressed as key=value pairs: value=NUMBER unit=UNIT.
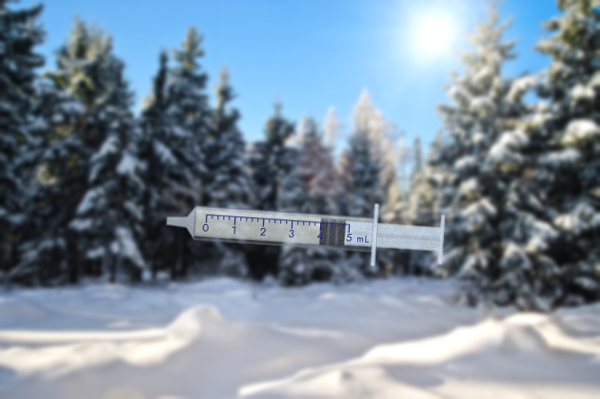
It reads value=4 unit=mL
